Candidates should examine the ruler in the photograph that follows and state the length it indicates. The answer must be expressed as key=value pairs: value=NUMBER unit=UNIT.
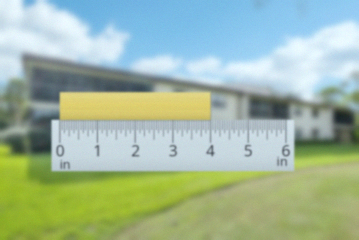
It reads value=4 unit=in
